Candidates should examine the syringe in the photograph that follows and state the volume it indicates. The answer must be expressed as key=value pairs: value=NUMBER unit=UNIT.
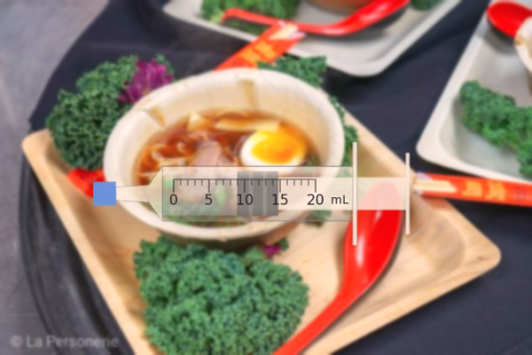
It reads value=9 unit=mL
